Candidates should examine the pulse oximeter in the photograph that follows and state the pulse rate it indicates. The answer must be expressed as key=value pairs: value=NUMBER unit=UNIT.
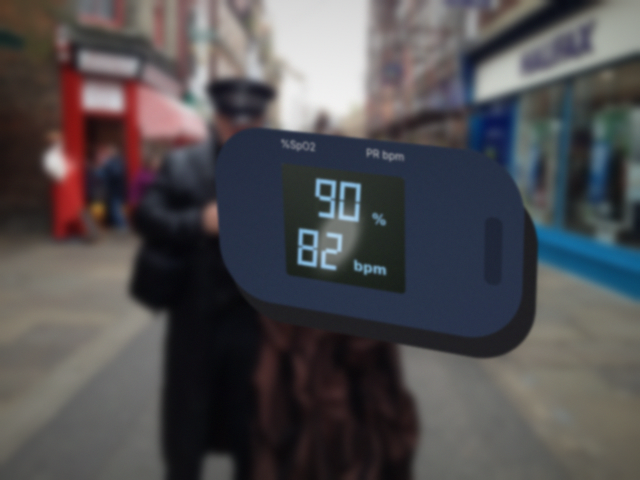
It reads value=82 unit=bpm
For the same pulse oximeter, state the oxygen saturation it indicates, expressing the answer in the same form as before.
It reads value=90 unit=%
